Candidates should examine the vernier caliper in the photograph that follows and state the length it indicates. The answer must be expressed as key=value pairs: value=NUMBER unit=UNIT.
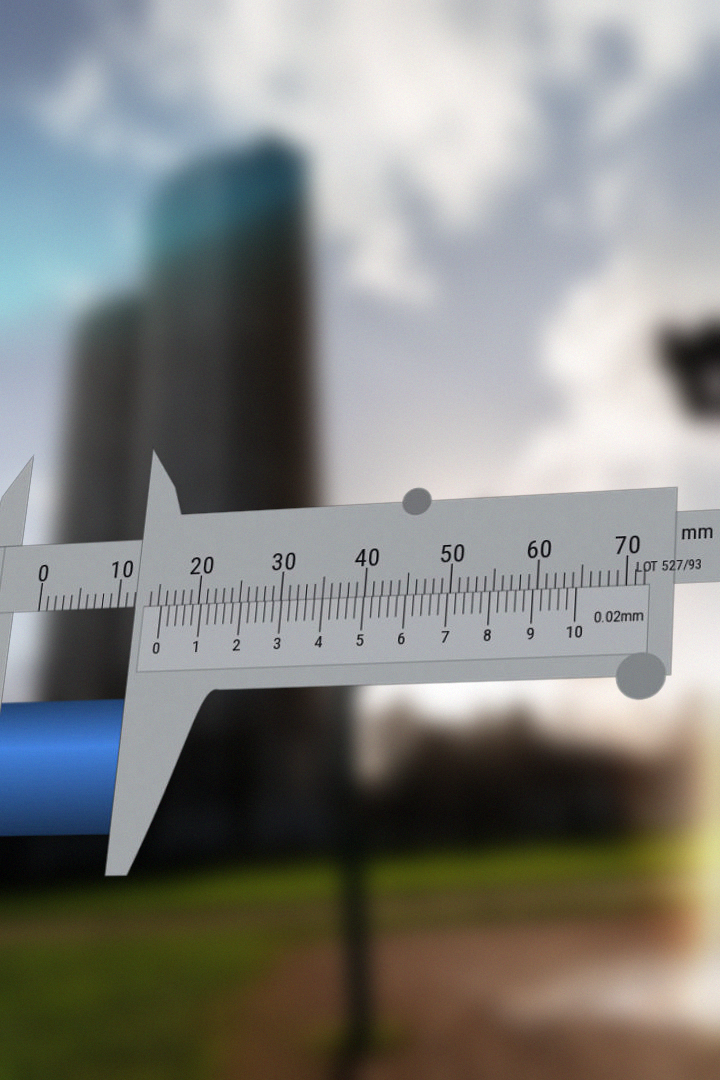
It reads value=15.4 unit=mm
